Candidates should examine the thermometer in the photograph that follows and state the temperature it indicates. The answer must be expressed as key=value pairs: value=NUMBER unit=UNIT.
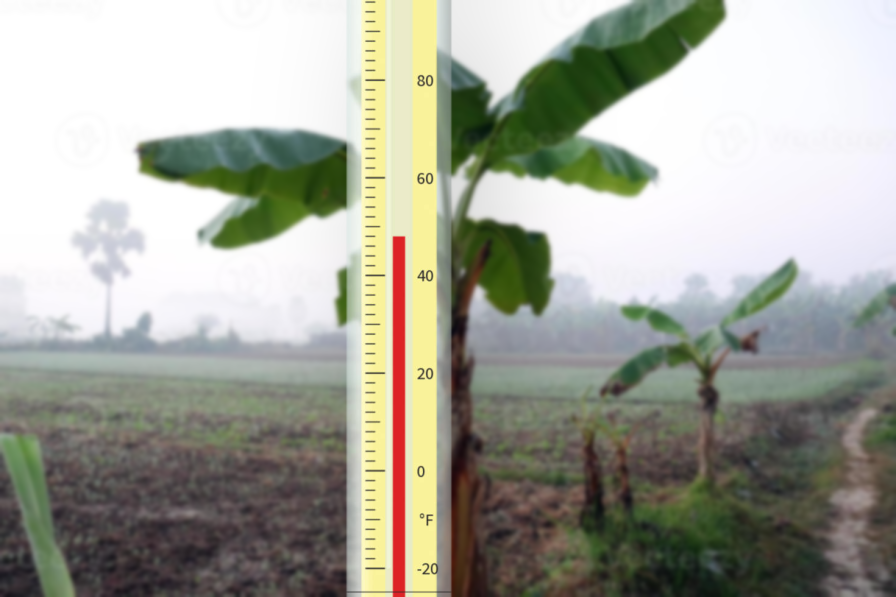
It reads value=48 unit=°F
